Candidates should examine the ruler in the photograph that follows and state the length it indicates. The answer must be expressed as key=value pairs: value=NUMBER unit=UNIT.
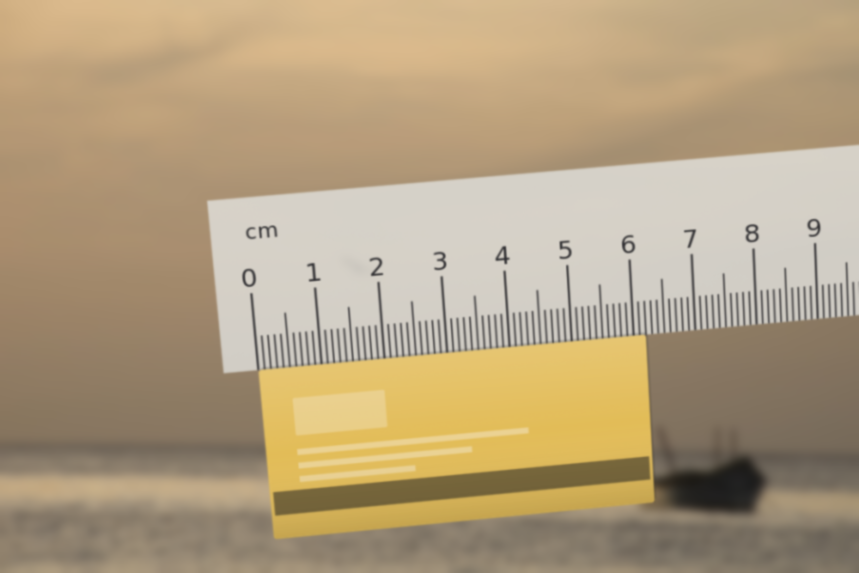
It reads value=6.2 unit=cm
